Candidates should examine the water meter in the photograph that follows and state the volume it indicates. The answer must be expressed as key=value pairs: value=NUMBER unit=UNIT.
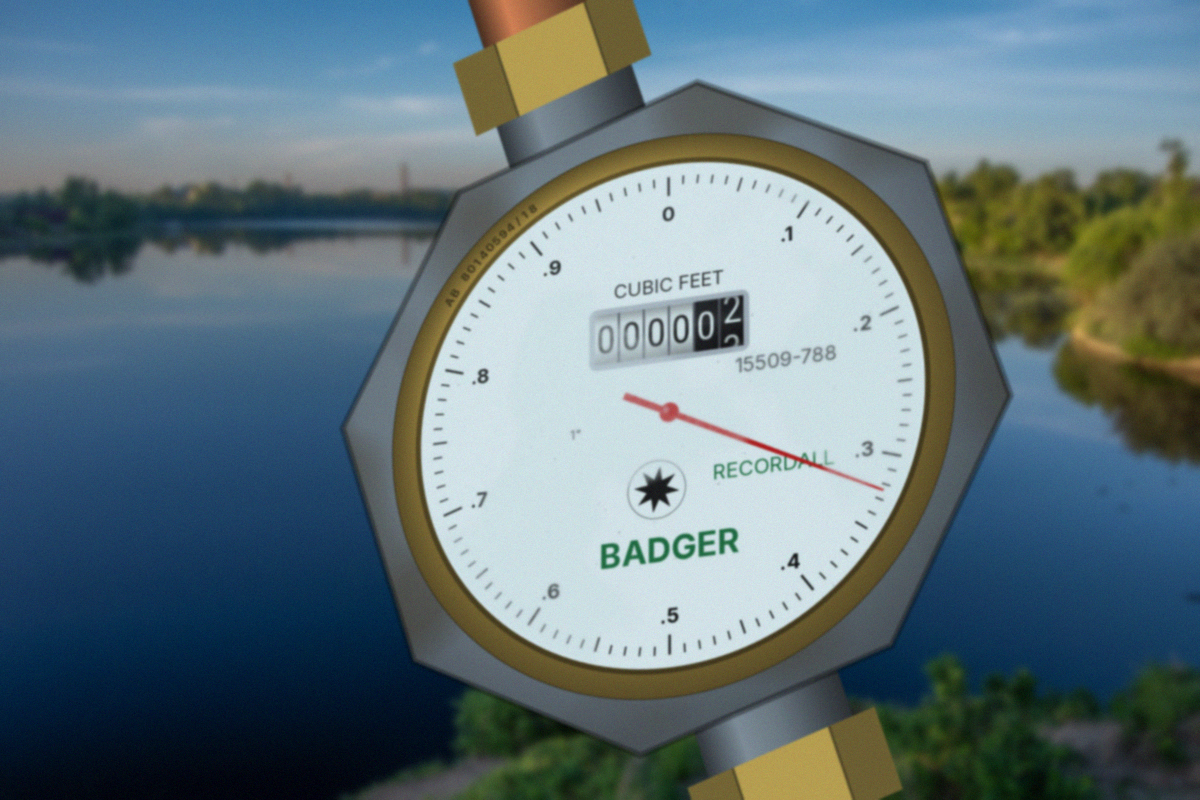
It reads value=2.32 unit=ft³
